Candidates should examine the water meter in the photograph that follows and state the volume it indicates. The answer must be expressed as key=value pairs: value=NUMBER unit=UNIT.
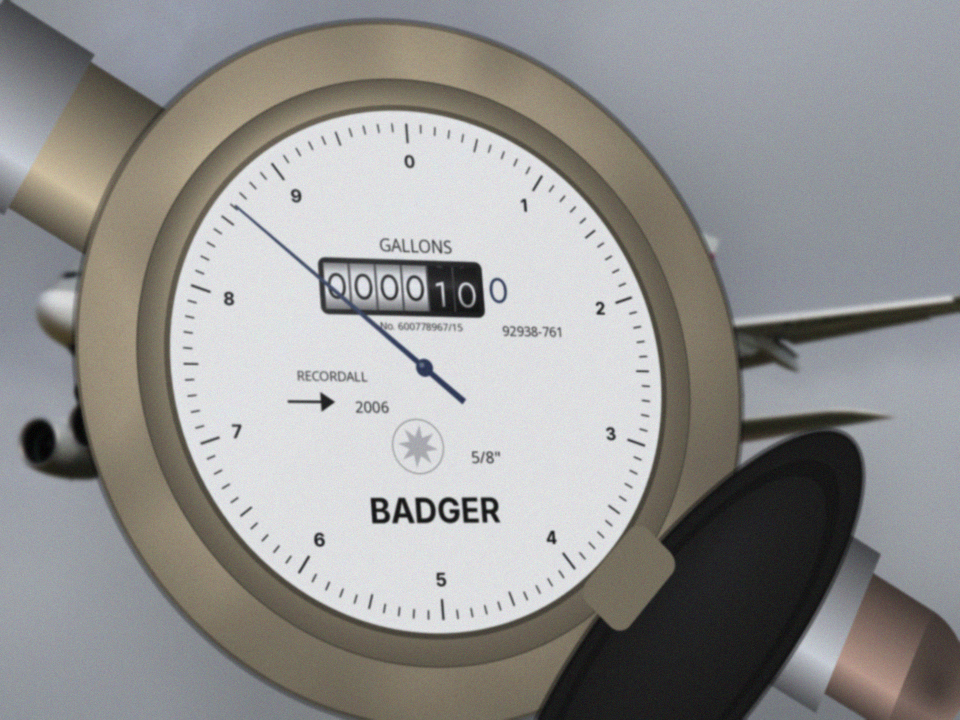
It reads value=98.6 unit=gal
